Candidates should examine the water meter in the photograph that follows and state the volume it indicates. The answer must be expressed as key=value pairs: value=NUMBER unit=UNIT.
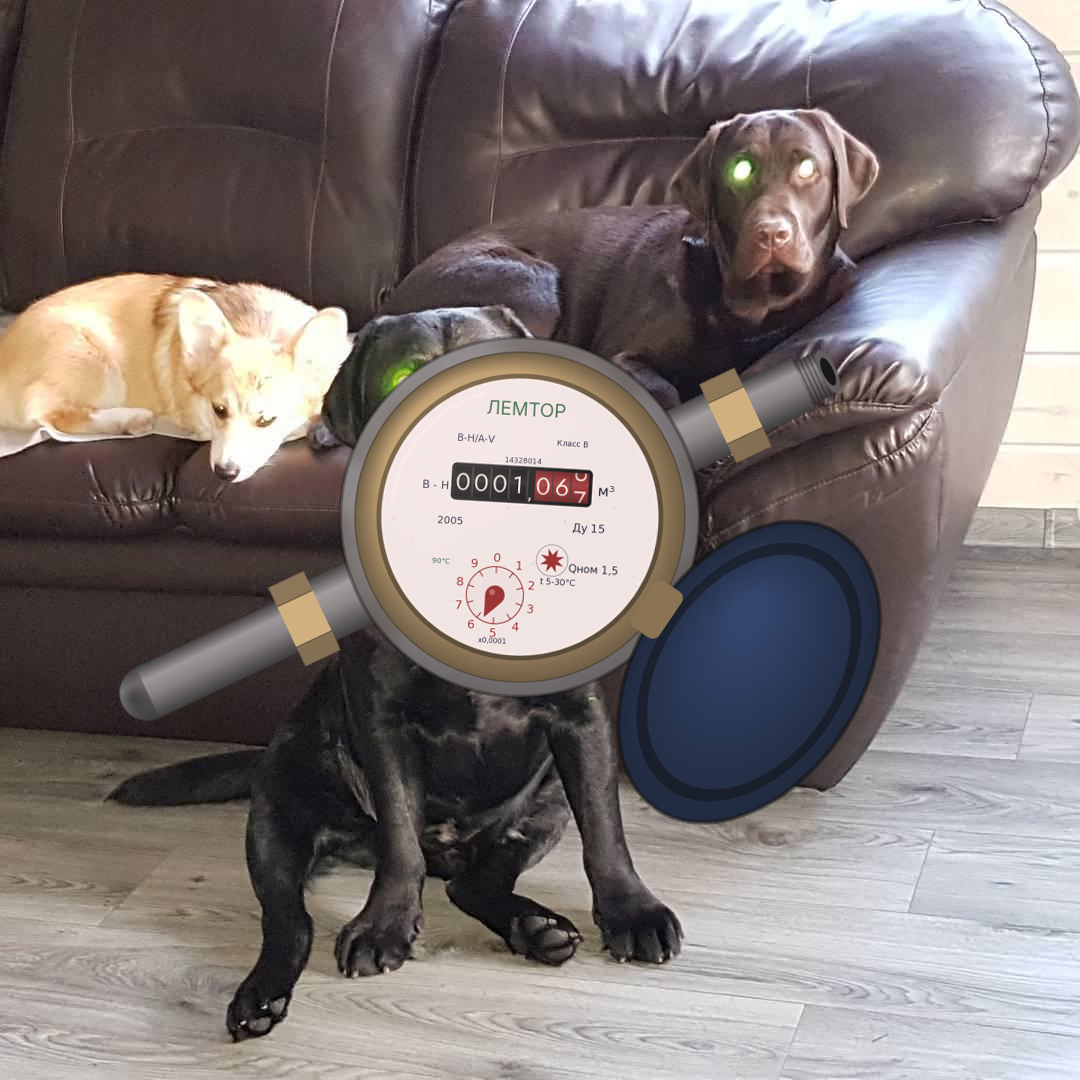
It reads value=1.0665 unit=m³
